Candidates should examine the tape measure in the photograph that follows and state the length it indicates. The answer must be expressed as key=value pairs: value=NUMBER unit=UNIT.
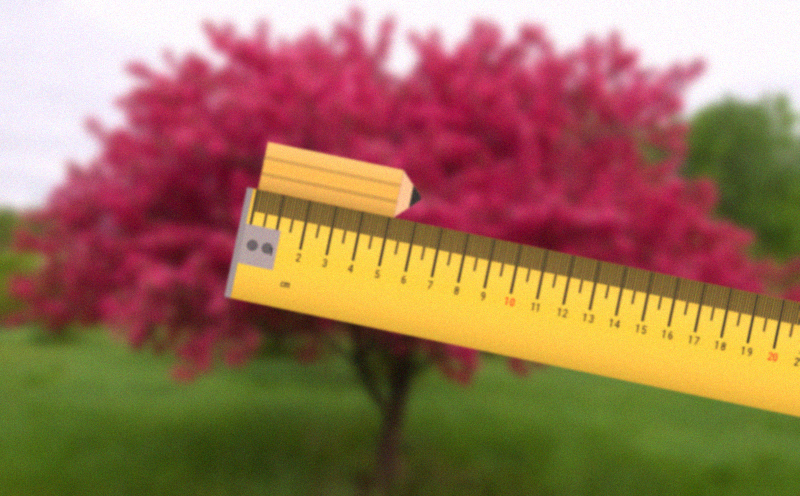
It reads value=6 unit=cm
